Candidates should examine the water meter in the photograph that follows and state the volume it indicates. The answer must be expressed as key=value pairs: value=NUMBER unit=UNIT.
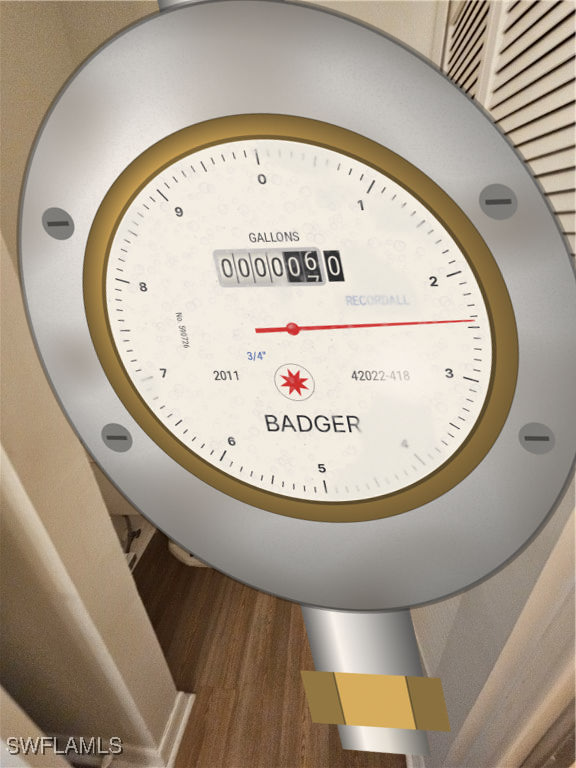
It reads value=62.4 unit=gal
